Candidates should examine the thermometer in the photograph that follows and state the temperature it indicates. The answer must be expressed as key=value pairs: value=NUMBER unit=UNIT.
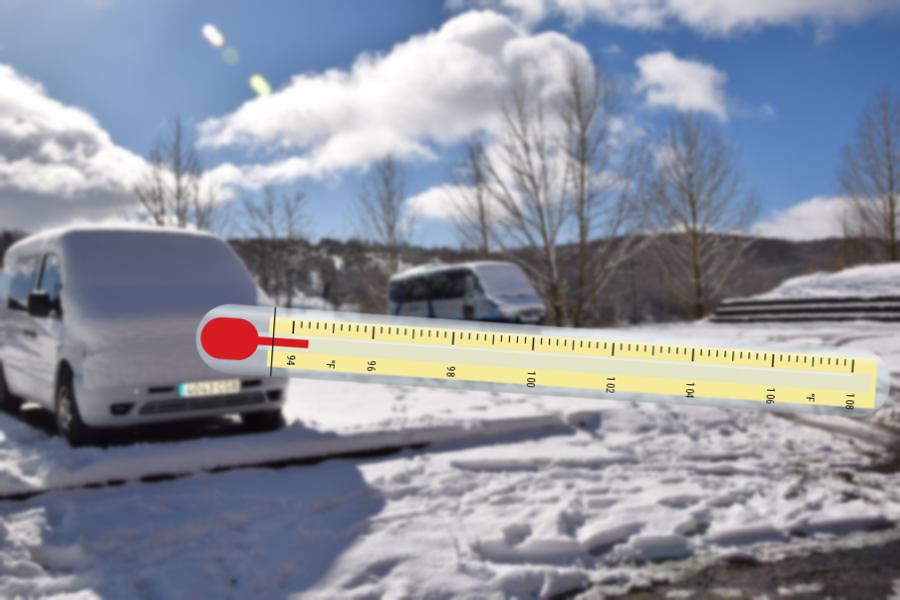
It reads value=94.4 unit=°F
